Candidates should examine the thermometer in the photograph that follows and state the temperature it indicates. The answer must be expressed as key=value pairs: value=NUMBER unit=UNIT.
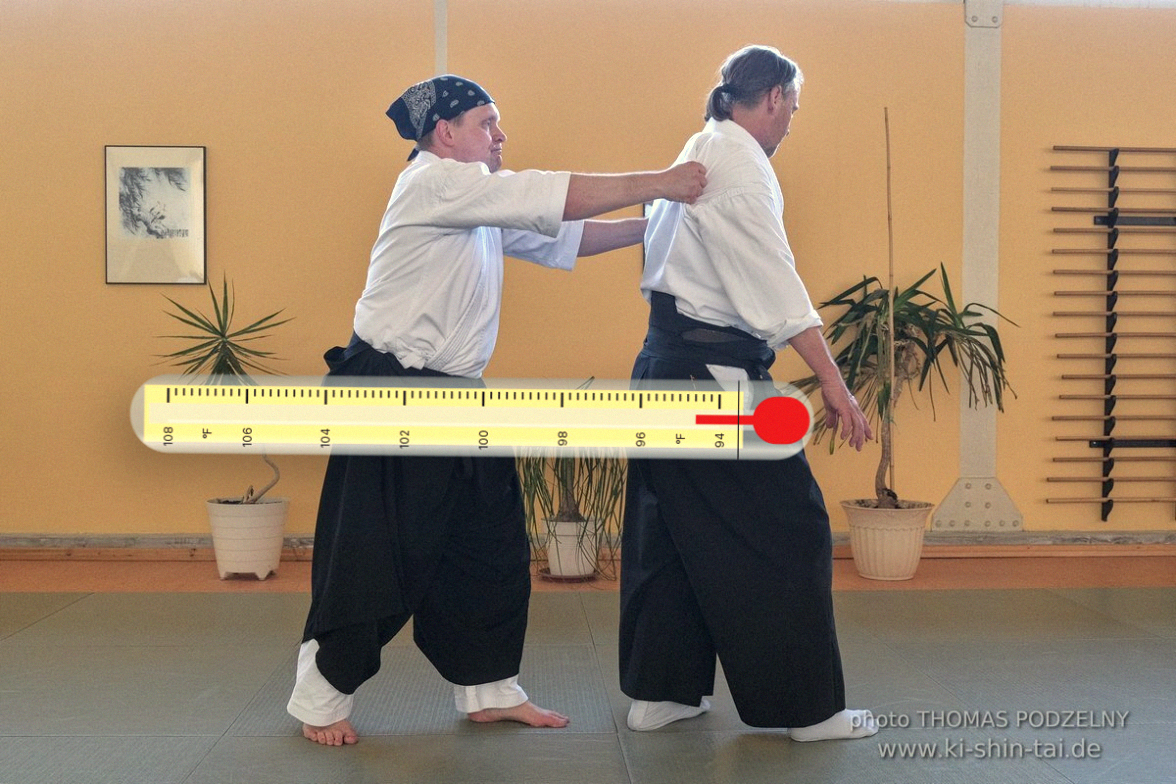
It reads value=94.6 unit=°F
